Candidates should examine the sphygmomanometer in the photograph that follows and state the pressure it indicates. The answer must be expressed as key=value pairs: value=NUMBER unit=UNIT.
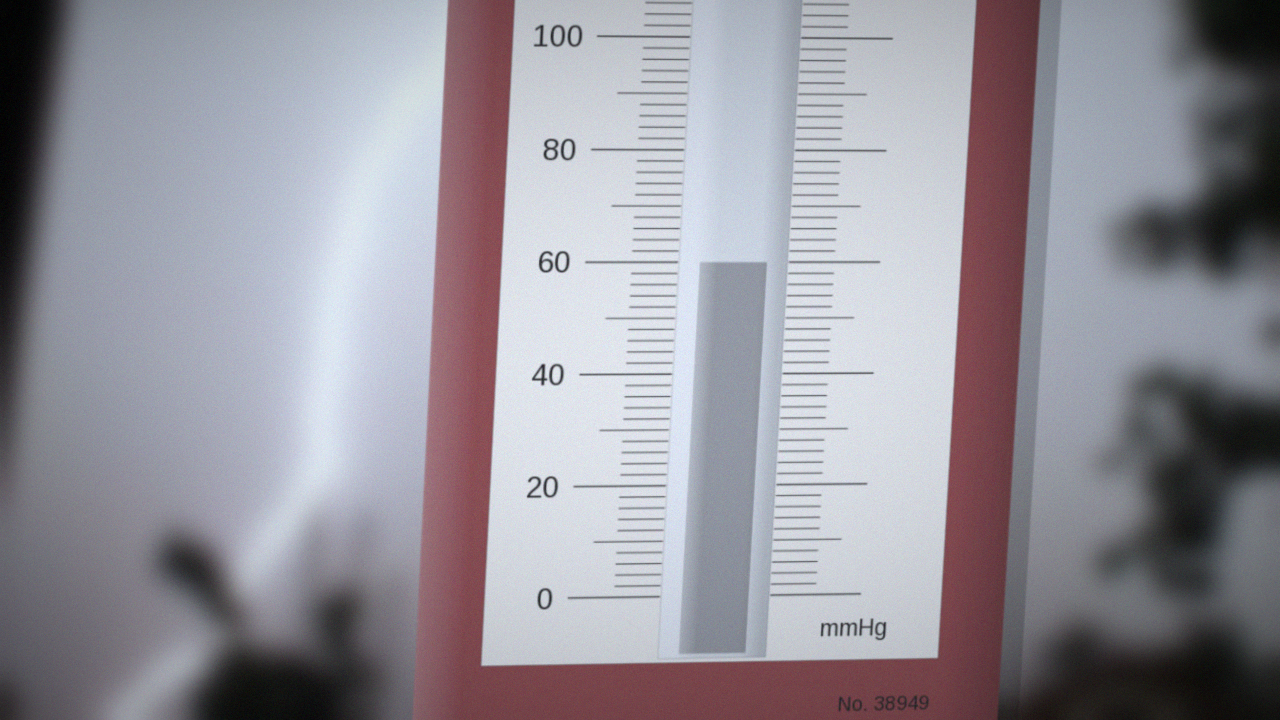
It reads value=60 unit=mmHg
